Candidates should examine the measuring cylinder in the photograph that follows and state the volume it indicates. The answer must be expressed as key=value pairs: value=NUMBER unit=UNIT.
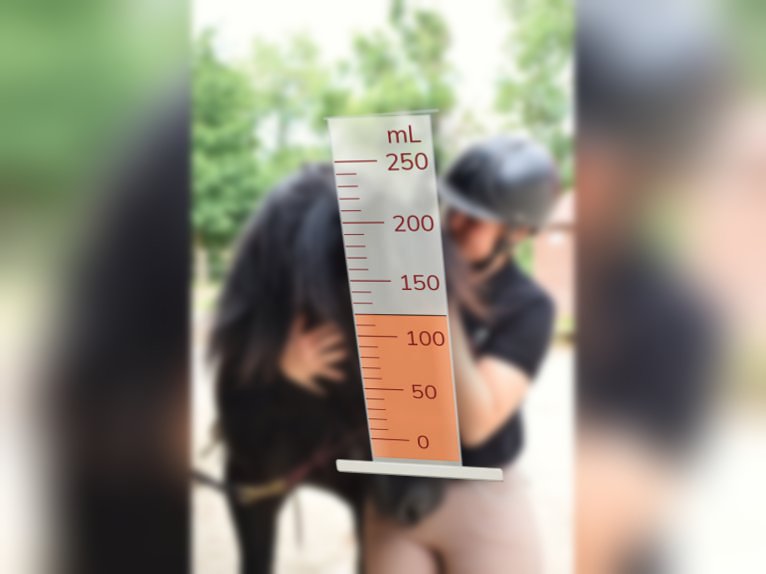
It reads value=120 unit=mL
